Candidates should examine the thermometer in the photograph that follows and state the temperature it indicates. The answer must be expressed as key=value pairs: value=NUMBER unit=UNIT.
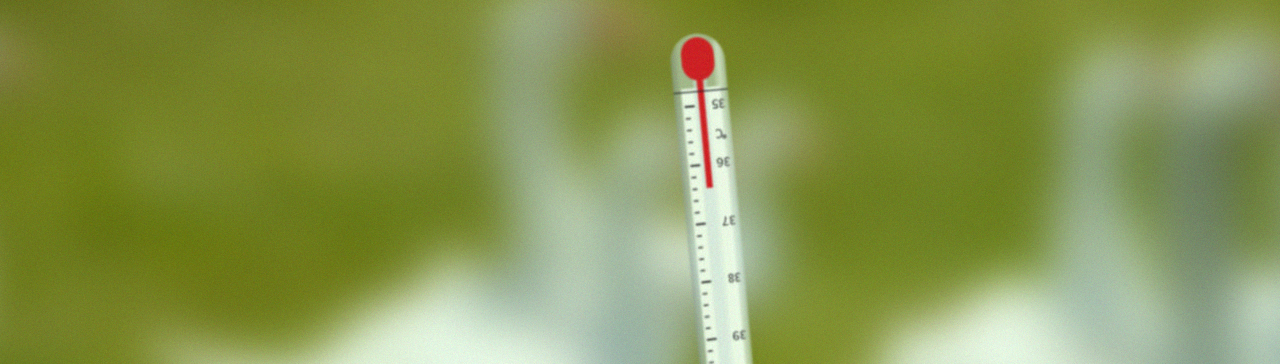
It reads value=36.4 unit=°C
